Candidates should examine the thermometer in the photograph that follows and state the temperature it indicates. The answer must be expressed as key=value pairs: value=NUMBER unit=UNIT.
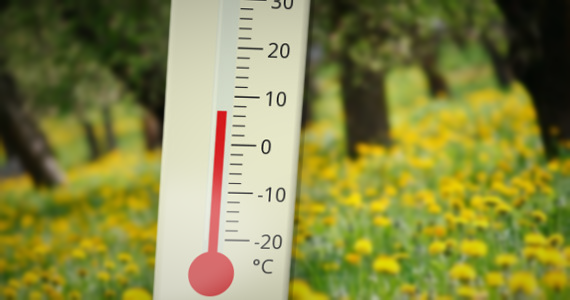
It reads value=7 unit=°C
